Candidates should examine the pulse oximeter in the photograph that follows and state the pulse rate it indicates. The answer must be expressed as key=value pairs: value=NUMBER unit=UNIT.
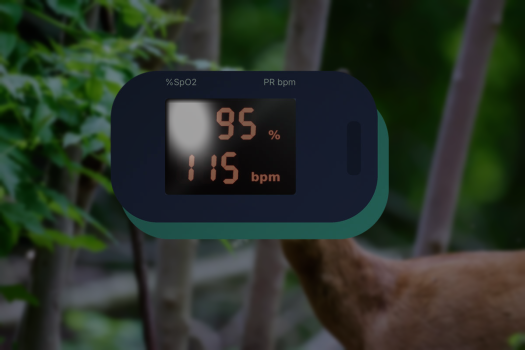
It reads value=115 unit=bpm
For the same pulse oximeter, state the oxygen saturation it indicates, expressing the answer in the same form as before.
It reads value=95 unit=%
